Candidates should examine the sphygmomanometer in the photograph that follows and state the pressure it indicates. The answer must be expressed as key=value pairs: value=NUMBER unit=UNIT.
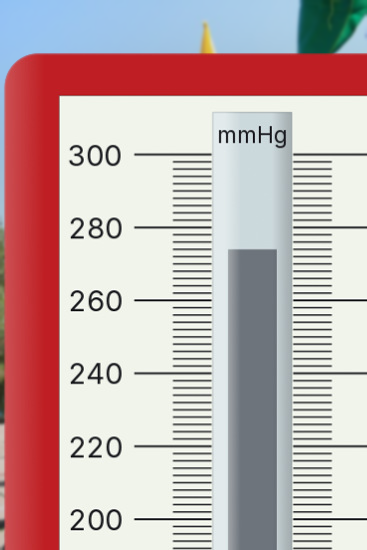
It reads value=274 unit=mmHg
